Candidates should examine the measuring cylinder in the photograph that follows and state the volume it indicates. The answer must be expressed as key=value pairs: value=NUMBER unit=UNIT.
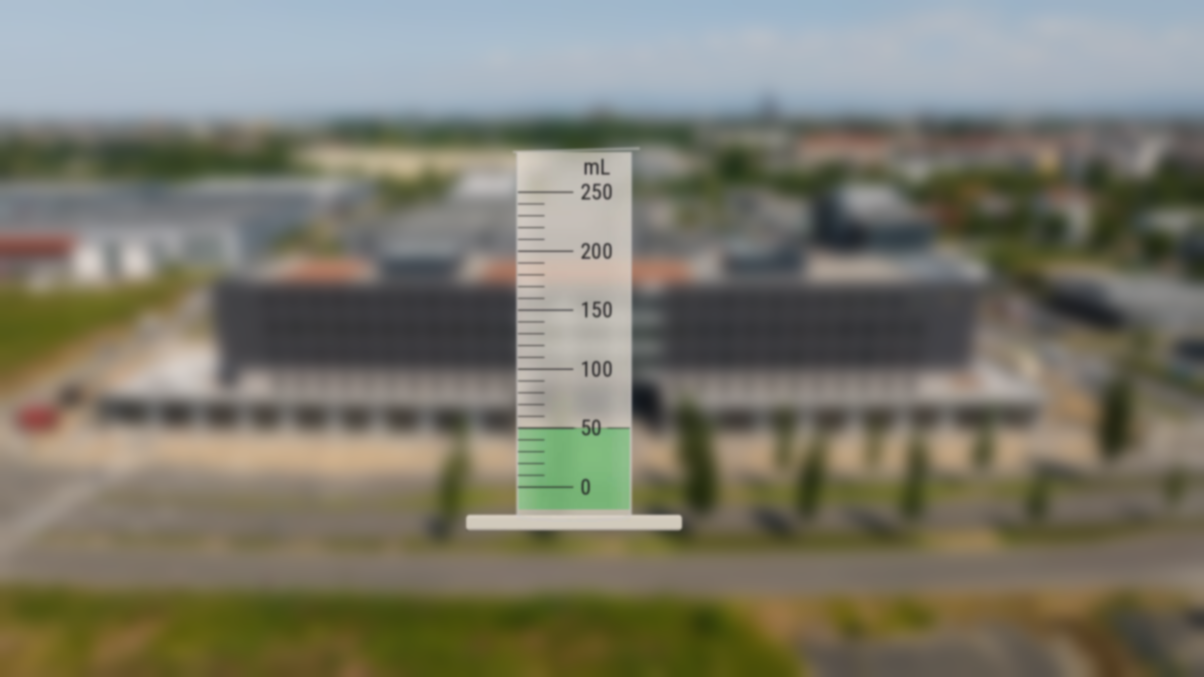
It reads value=50 unit=mL
